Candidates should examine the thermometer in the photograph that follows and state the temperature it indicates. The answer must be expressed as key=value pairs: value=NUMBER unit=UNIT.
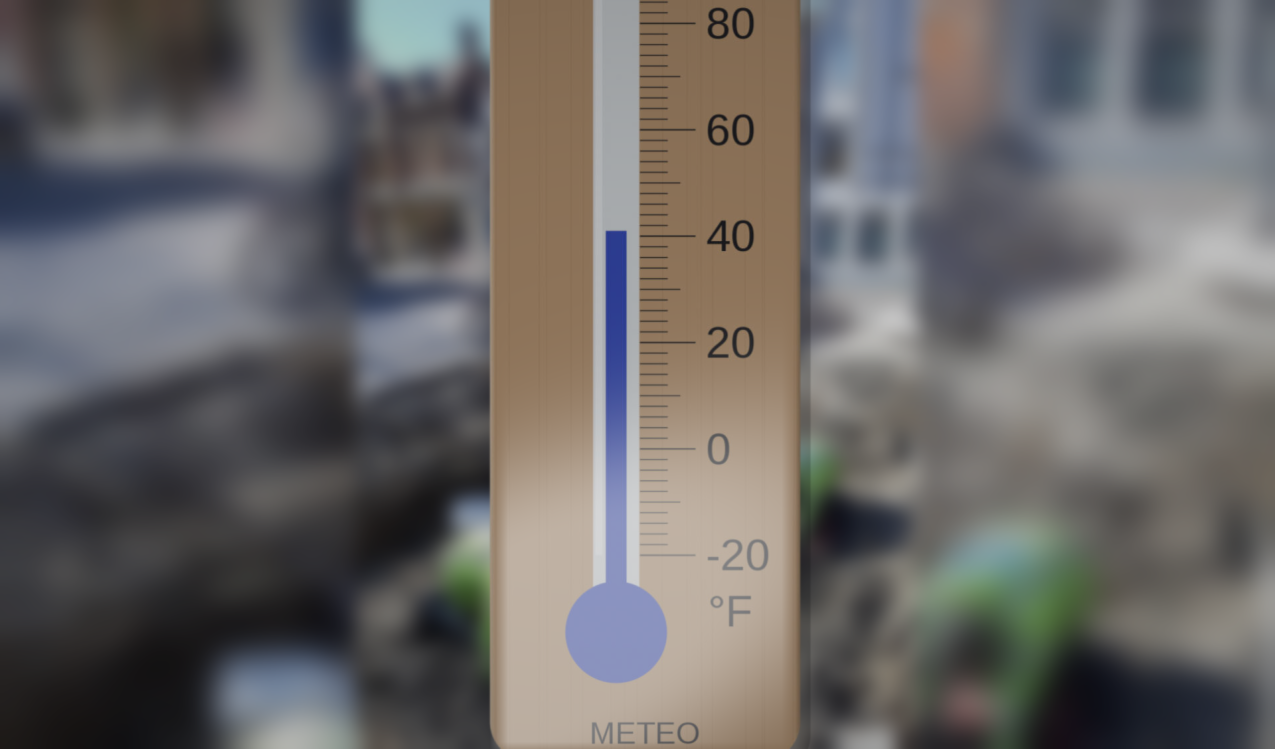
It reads value=41 unit=°F
